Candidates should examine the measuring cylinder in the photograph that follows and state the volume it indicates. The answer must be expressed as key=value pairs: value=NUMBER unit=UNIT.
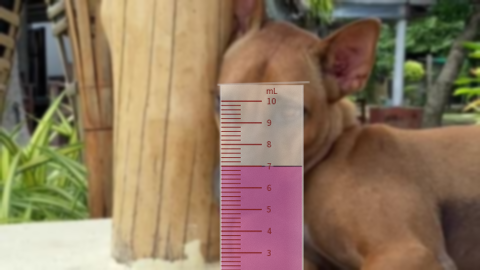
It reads value=7 unit=mL
